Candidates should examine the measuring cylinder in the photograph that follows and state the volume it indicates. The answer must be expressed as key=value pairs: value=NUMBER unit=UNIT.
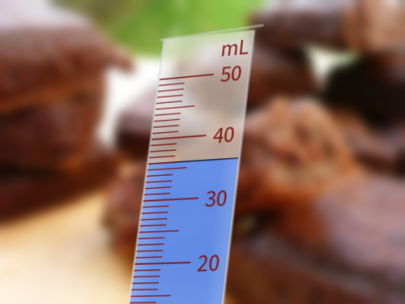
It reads value=36 unit=mL
